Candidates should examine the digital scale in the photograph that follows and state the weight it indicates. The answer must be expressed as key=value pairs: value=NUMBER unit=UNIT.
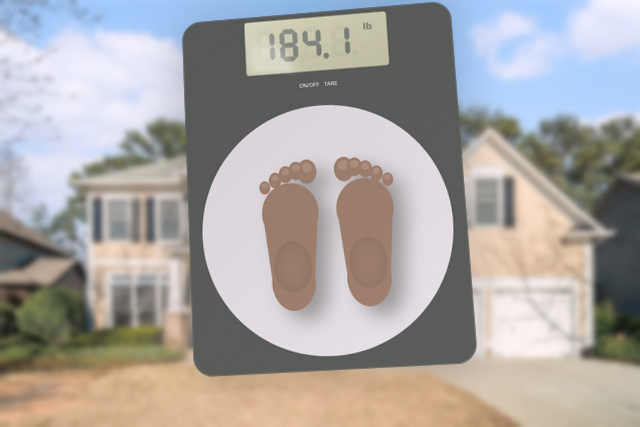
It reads value=184.1 unit=lb
